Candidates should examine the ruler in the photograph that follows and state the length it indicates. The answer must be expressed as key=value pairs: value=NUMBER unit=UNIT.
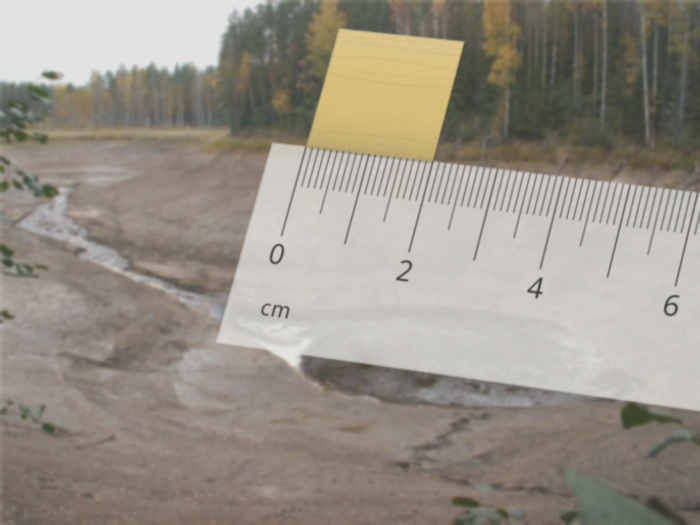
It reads value=2 unit=cm
